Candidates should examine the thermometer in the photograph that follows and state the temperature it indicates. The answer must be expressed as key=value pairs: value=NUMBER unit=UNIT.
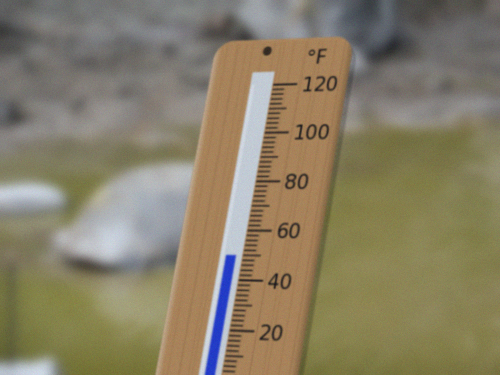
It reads value=50 unit=°F
